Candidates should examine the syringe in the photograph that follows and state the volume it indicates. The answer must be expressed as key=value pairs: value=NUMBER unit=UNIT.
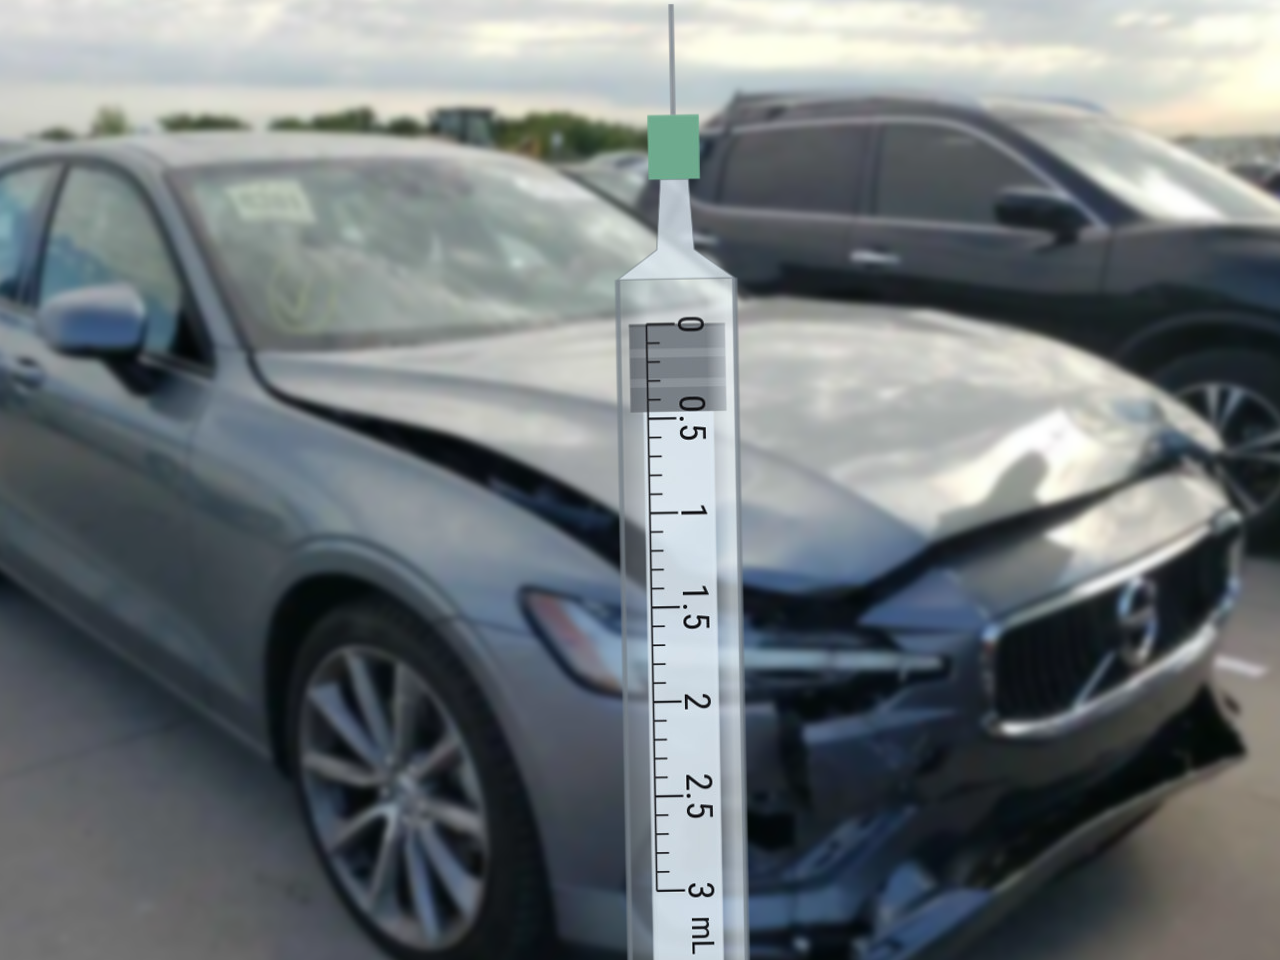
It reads value=0 unit=mL
